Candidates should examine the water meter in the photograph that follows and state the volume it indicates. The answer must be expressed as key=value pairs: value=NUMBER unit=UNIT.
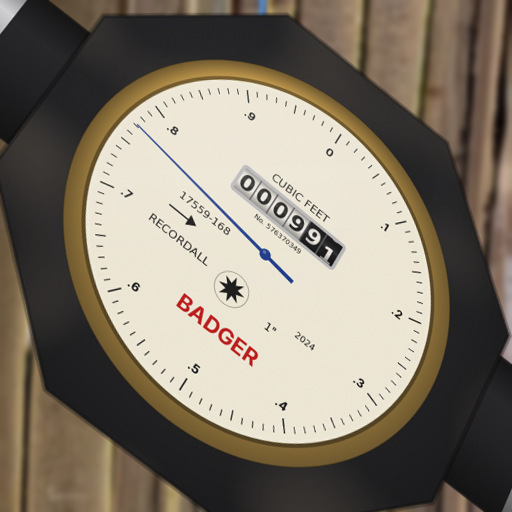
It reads value=990.77 unit=ft³
